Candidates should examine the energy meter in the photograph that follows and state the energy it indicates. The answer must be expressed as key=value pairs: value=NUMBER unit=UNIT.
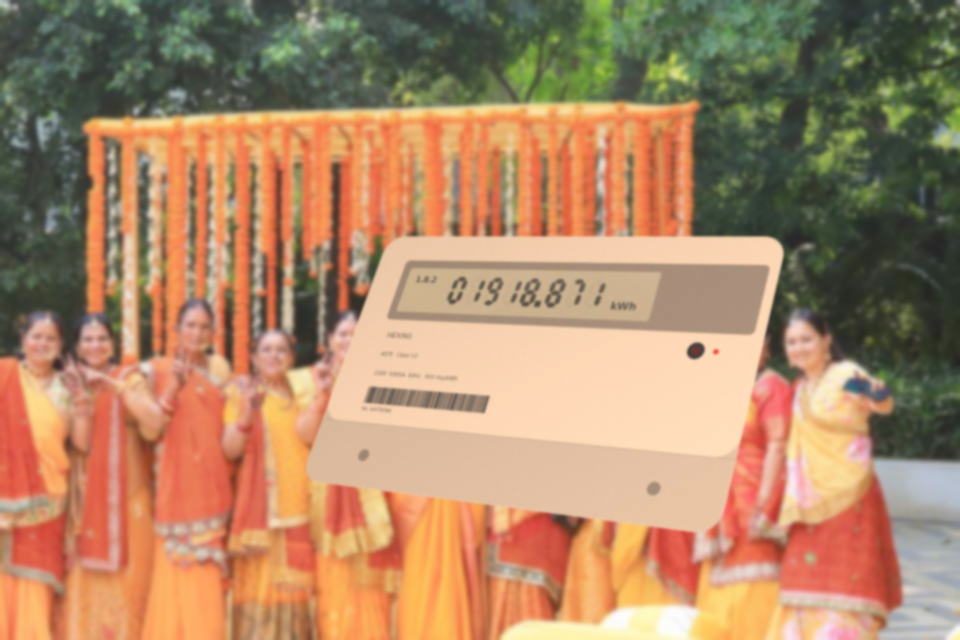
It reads value=1918.871 unit=kWh
